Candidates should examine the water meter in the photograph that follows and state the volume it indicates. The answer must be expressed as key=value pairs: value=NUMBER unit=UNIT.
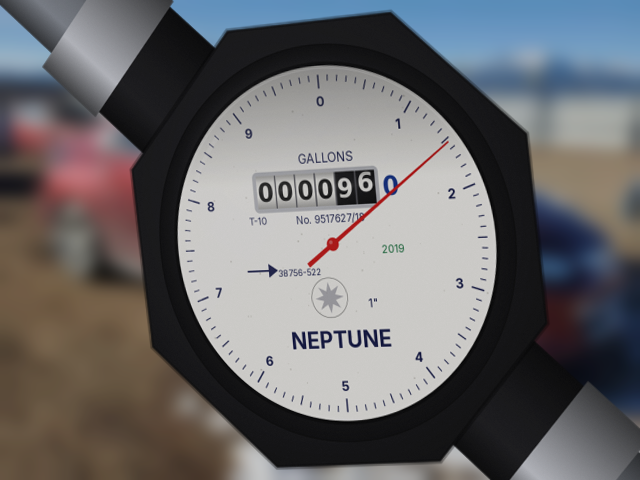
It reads value=961.5 unit=gal
